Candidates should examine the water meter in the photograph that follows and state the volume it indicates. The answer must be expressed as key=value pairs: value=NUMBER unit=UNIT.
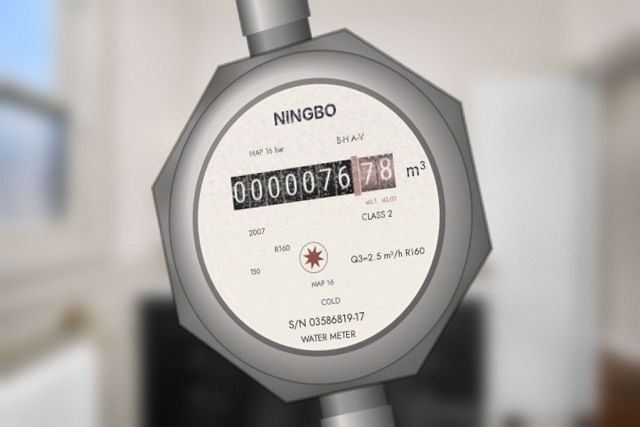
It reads value=76.78 unit=m³
